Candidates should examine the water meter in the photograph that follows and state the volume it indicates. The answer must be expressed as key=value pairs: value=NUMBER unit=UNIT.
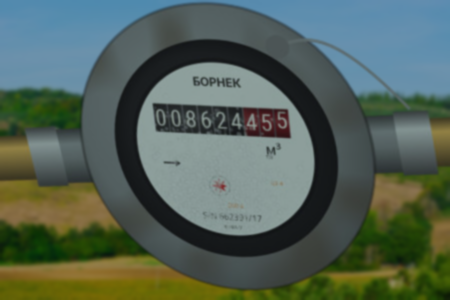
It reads value=8624.455 unit=m³
